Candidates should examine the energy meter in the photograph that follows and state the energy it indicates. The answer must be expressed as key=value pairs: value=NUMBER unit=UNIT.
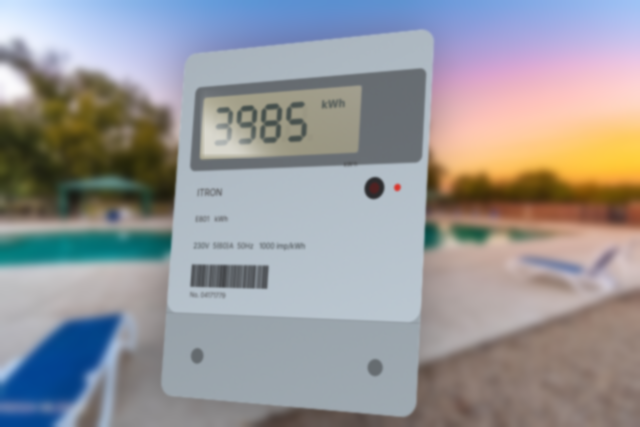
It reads value=3985 unit=kWh
